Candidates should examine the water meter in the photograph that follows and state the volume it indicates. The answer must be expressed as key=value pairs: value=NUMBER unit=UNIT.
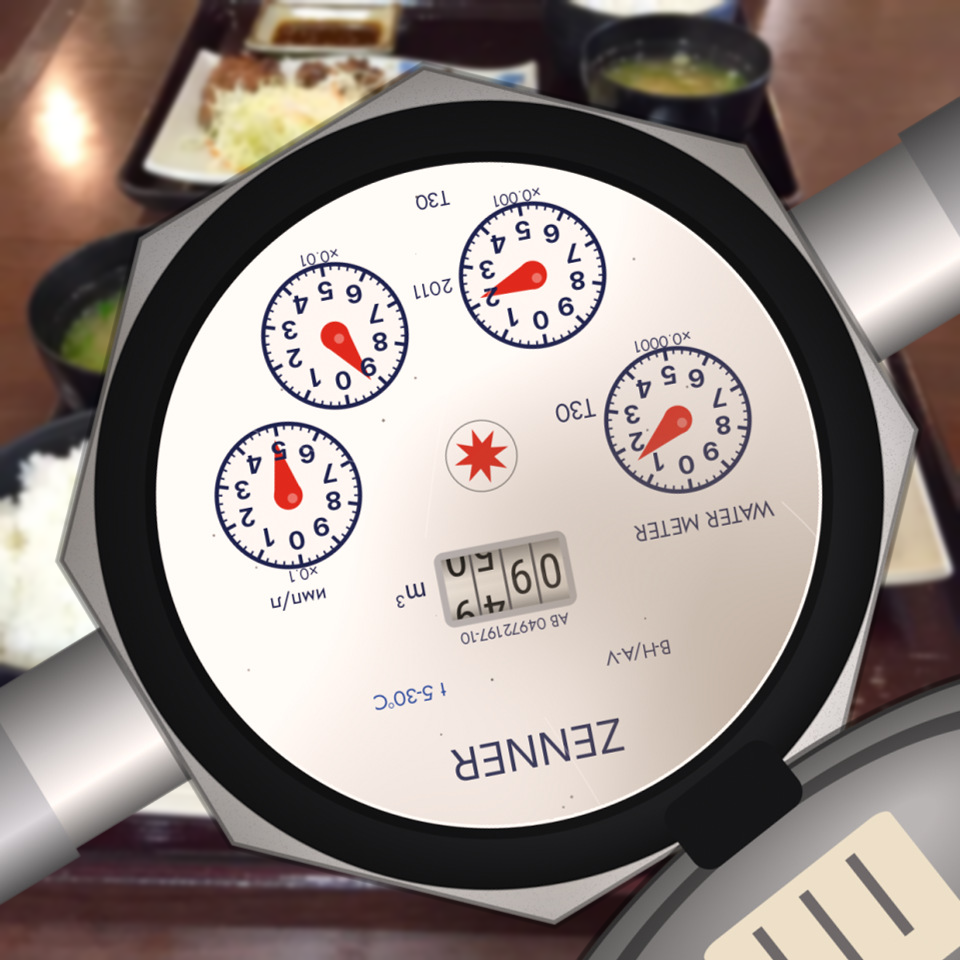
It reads value=949.4921 unit=m³
